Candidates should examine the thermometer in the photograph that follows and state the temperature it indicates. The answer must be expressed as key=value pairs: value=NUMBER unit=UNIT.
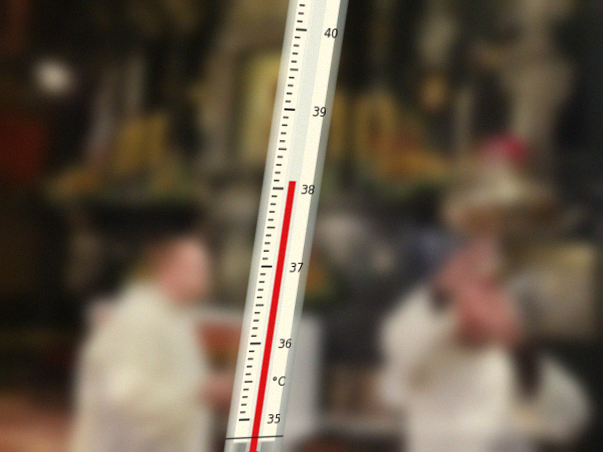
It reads value=38.1 unit=°C
